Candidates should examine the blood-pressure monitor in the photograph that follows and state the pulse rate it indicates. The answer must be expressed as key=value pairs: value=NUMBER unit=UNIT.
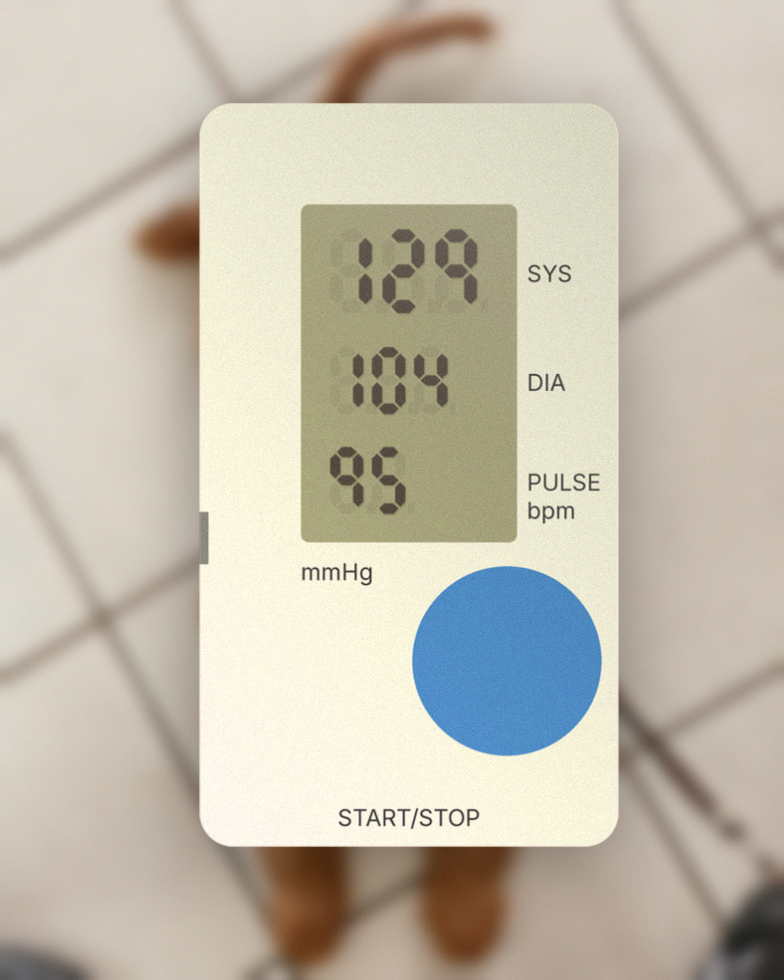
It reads value=95 unit=bpm
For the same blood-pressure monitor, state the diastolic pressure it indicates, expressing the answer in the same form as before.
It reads value=104 unit=mmHg
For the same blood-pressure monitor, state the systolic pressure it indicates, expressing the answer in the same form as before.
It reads value=129 unit=mmHg
